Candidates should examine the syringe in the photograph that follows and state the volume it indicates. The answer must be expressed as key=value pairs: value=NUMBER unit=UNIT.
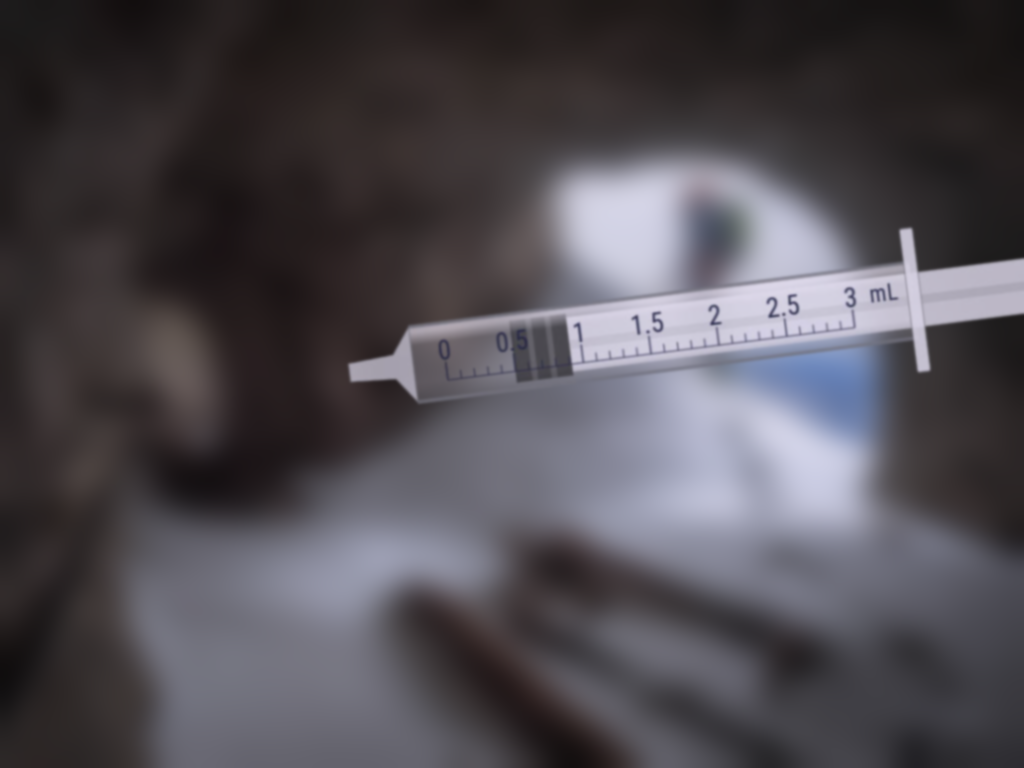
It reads value=0.5 unit=mL
